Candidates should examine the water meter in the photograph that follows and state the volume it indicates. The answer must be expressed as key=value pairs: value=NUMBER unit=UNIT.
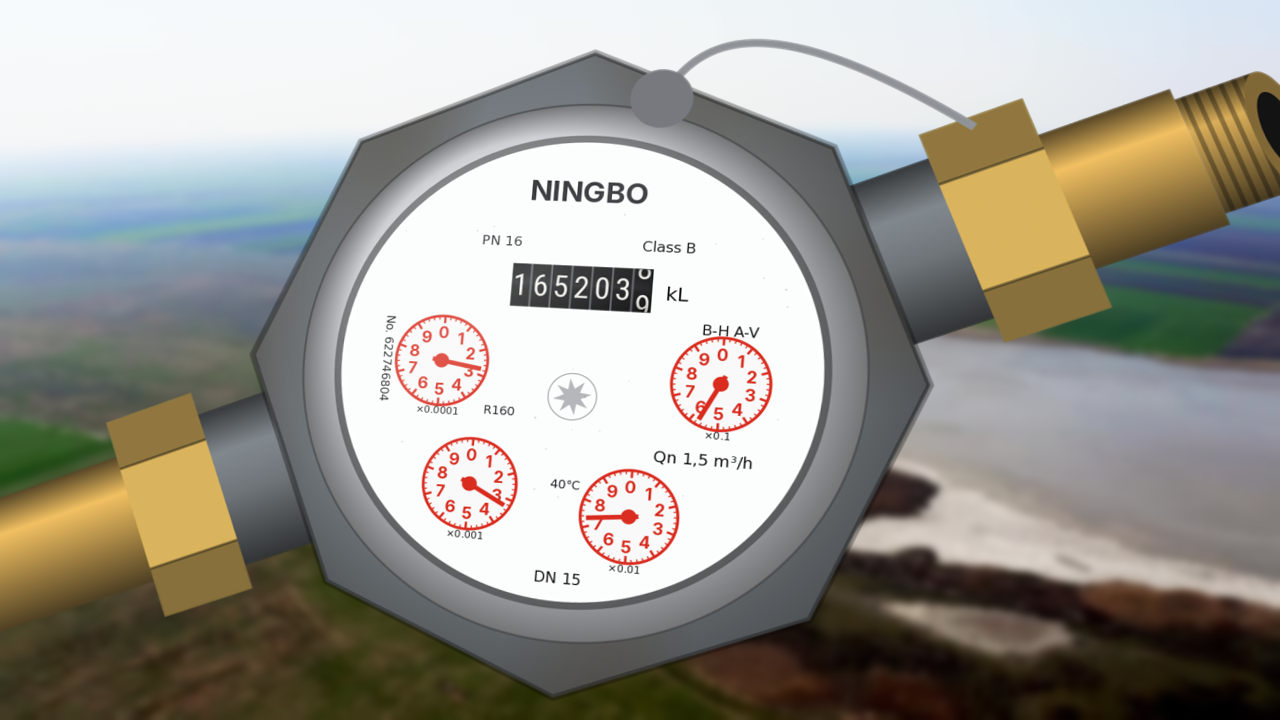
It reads value=1652038.5732 unit=kL
